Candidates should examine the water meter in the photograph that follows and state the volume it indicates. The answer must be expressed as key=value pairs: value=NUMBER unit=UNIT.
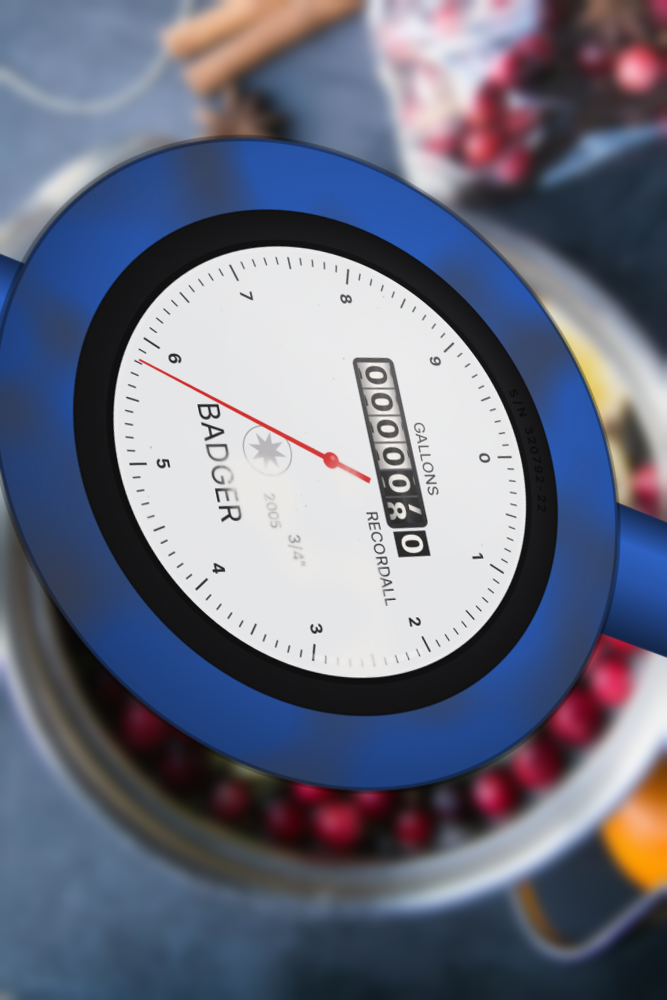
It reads value=75.8 unit=gal
